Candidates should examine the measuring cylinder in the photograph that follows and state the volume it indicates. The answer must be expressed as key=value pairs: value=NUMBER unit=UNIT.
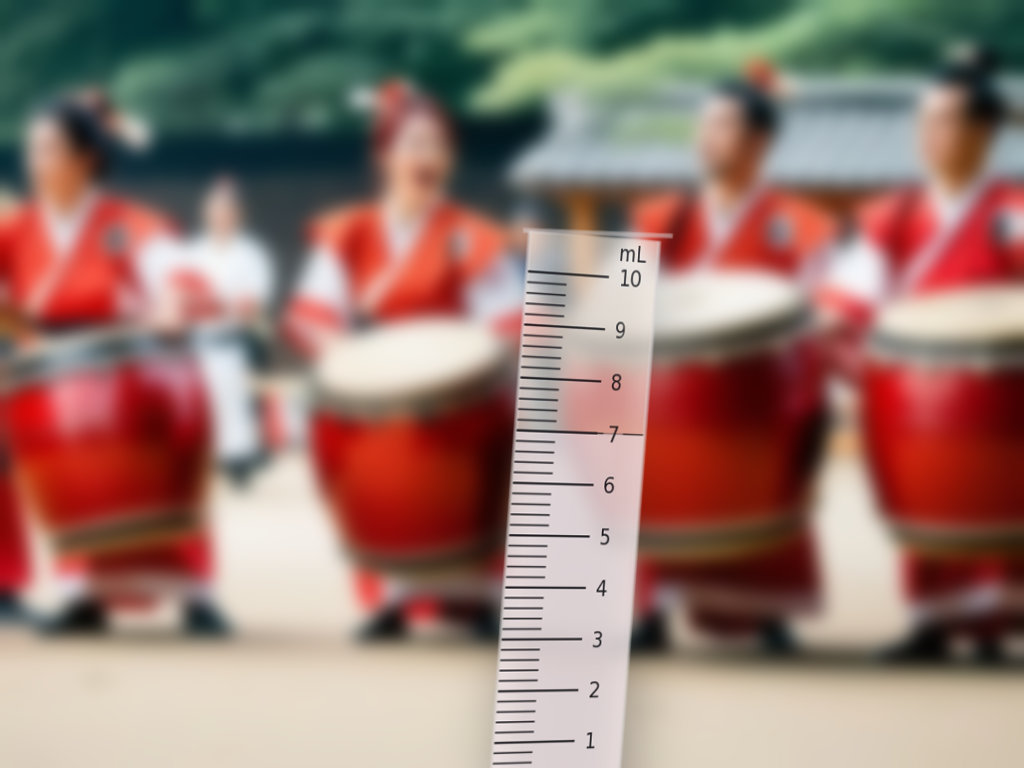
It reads value=7 unit=mL
